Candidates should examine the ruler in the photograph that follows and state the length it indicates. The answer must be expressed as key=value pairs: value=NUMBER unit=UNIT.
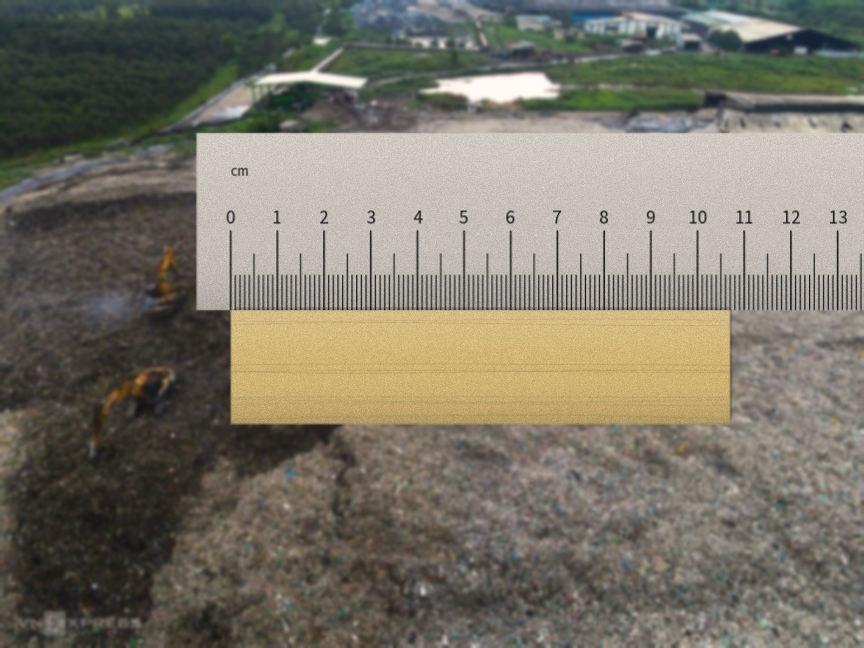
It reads value=10.7 unit=cm
